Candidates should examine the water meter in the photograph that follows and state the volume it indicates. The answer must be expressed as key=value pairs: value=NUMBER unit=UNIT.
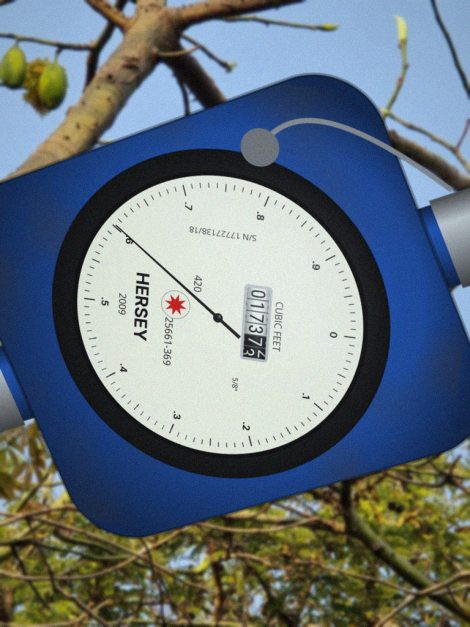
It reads value=17372.60 unit=ft³
